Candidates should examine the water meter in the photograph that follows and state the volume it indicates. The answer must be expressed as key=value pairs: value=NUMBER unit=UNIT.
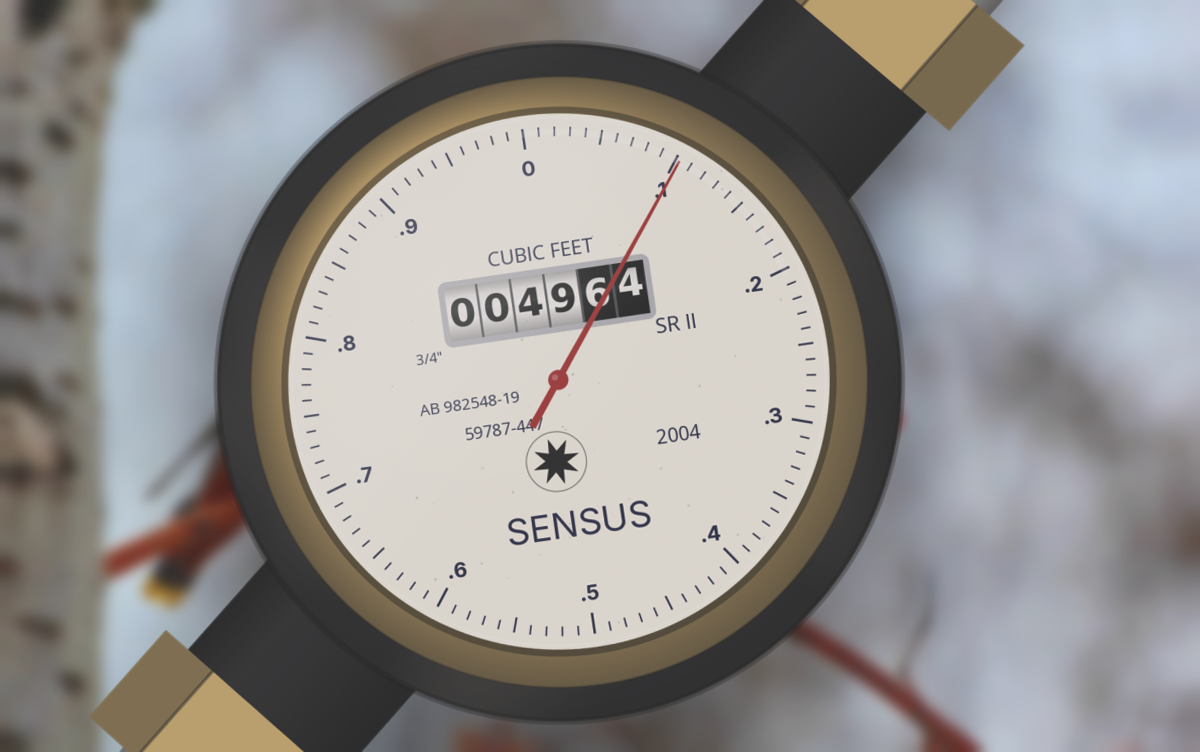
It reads value=4964.10 unit=ft³
